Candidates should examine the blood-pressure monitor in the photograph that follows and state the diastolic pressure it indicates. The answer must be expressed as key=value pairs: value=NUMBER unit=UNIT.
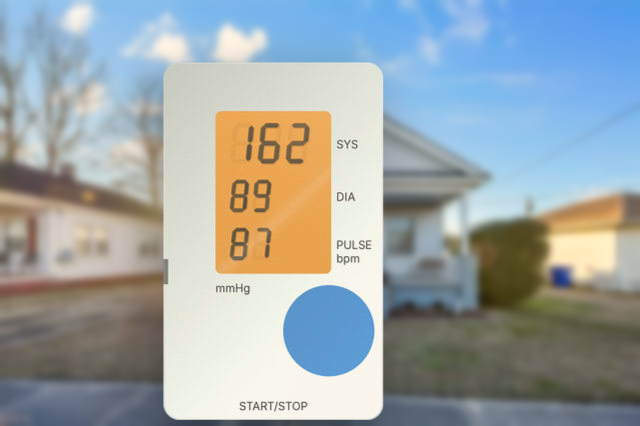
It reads value=89 unit=mmHg
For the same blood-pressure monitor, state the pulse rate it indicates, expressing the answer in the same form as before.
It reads value=87 unit=bpm
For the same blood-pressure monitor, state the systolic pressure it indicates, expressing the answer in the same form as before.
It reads value=162 unit=mmHg
